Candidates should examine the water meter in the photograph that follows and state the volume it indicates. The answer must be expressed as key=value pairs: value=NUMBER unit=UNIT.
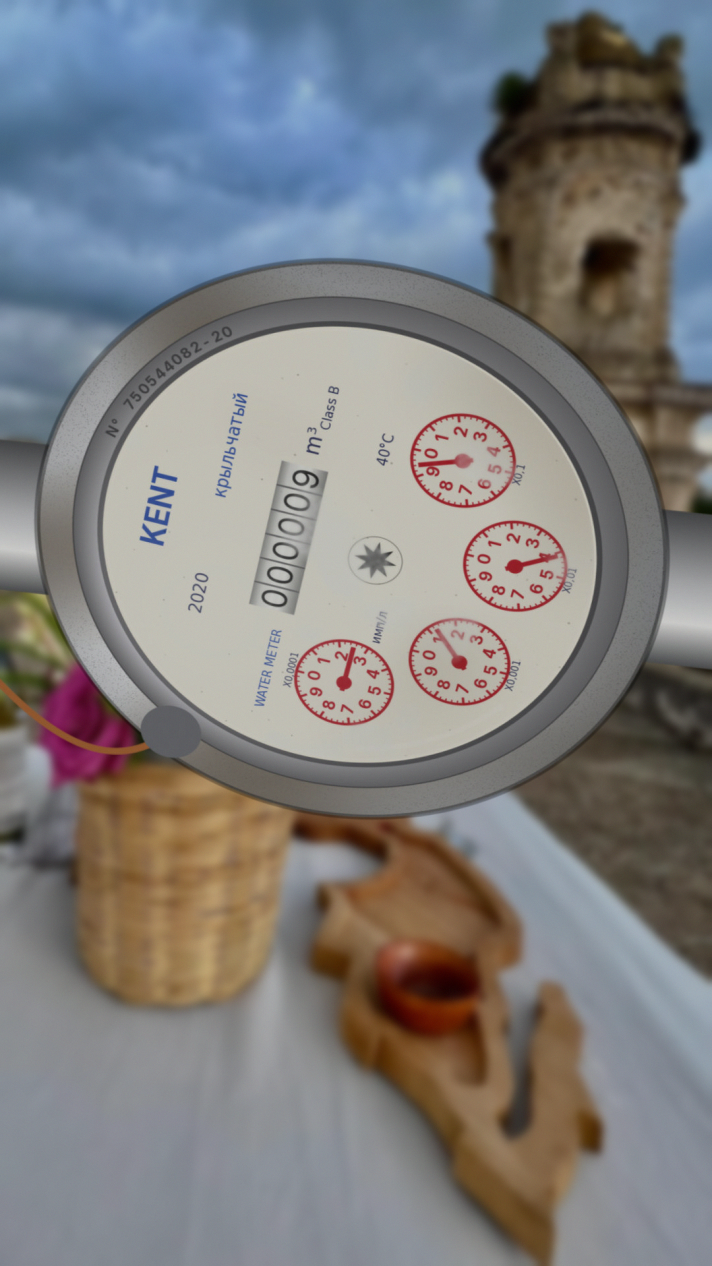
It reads value=8.9412 unit=m³
